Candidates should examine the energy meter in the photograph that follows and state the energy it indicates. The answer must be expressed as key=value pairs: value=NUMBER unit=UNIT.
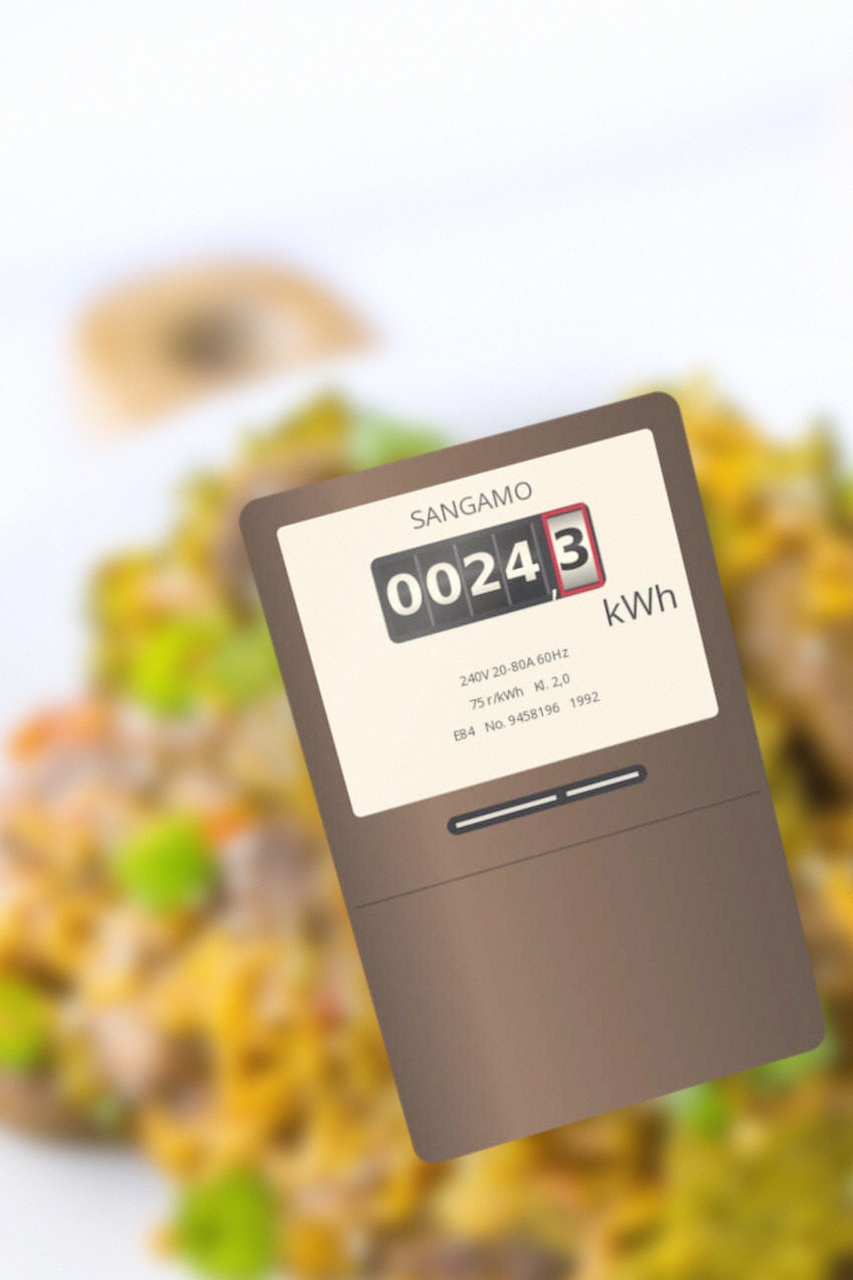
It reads value=24.3 unit=kWh
